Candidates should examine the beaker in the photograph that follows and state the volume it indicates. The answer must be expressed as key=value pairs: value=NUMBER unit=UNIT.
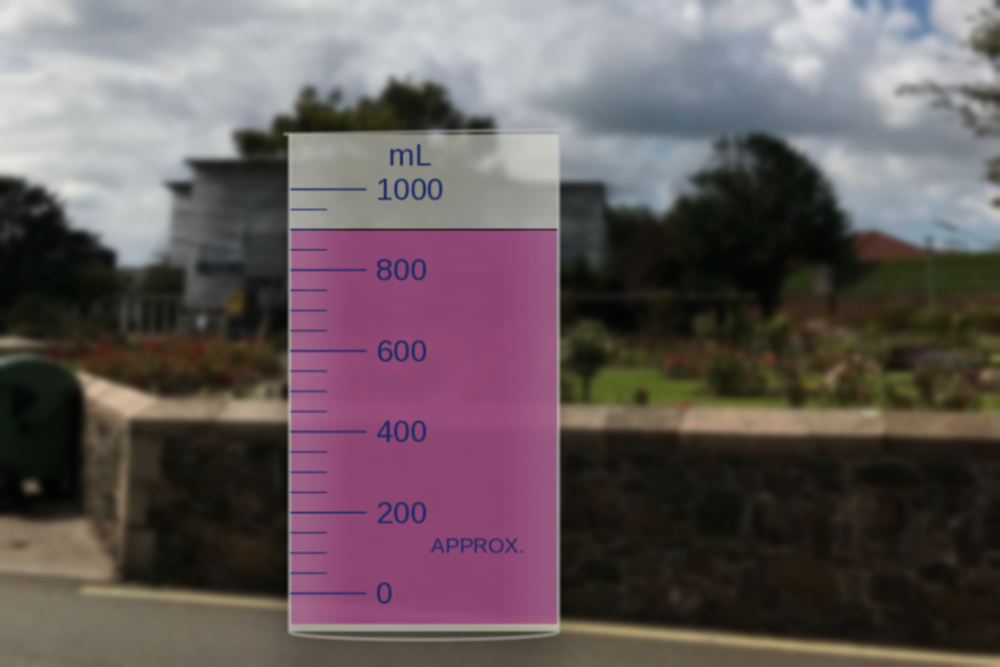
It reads value=900 unit=mL
